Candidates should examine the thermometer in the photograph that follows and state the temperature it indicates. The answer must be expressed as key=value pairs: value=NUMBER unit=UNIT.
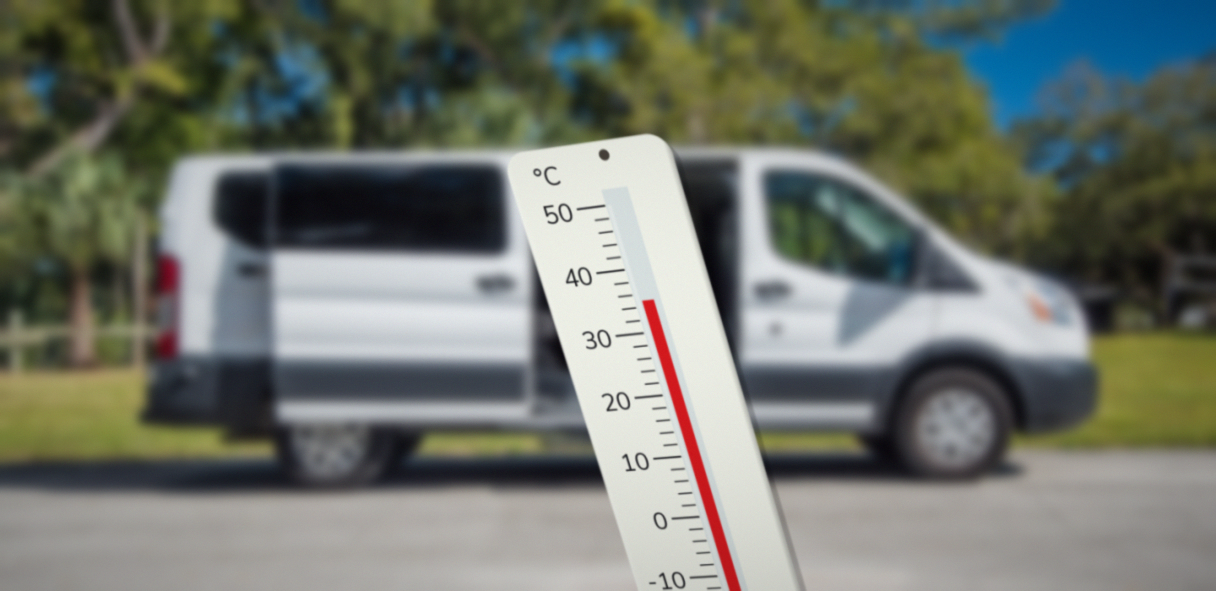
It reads value=35 unit=°C
